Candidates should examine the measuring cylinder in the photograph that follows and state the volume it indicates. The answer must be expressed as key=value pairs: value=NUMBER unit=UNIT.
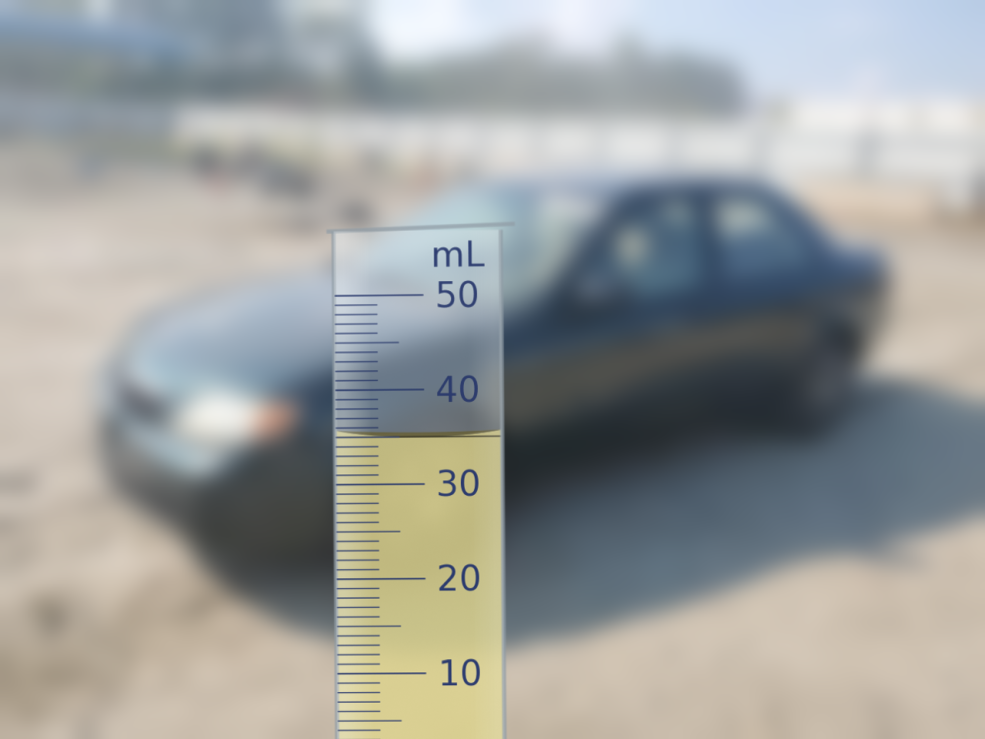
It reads value=35 unit=mL
